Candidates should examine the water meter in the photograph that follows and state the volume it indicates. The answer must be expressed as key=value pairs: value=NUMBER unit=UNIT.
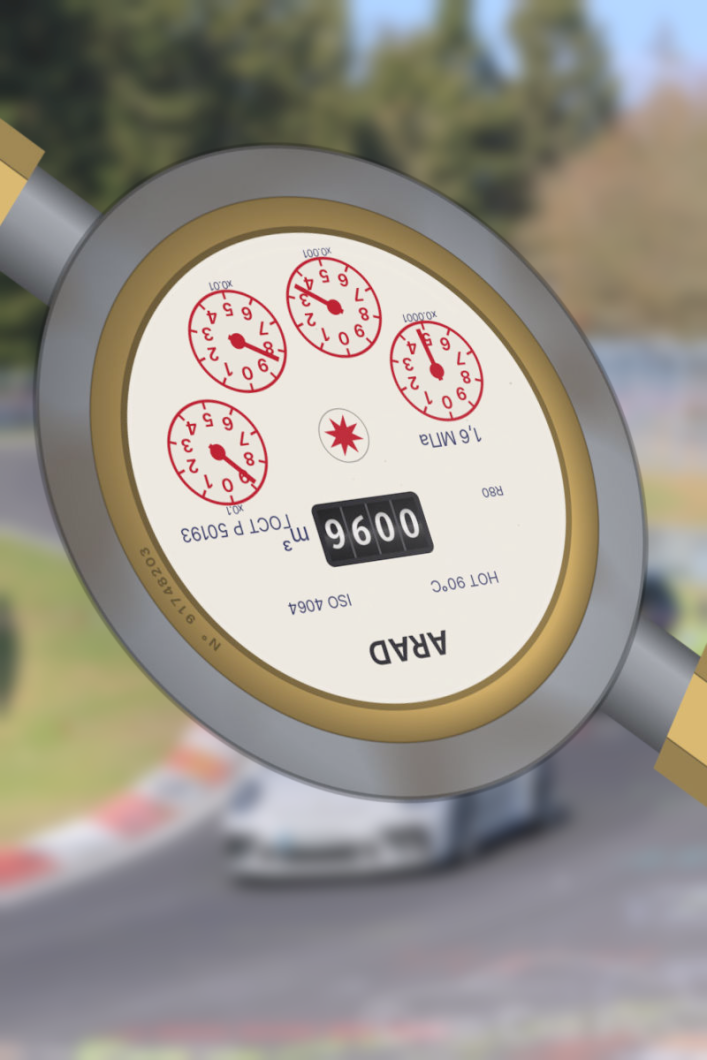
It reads value=96.8834 unit=m³
